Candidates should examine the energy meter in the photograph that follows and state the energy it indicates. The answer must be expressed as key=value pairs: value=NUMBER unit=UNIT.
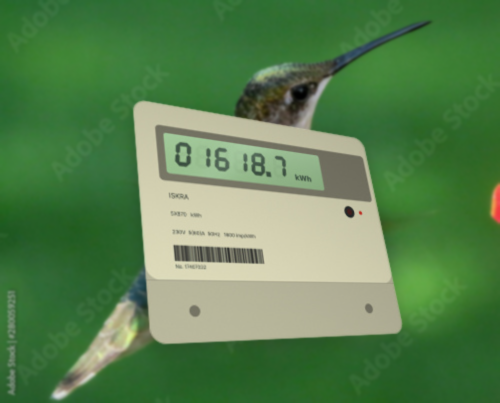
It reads value=1618.7 unit=kWh
